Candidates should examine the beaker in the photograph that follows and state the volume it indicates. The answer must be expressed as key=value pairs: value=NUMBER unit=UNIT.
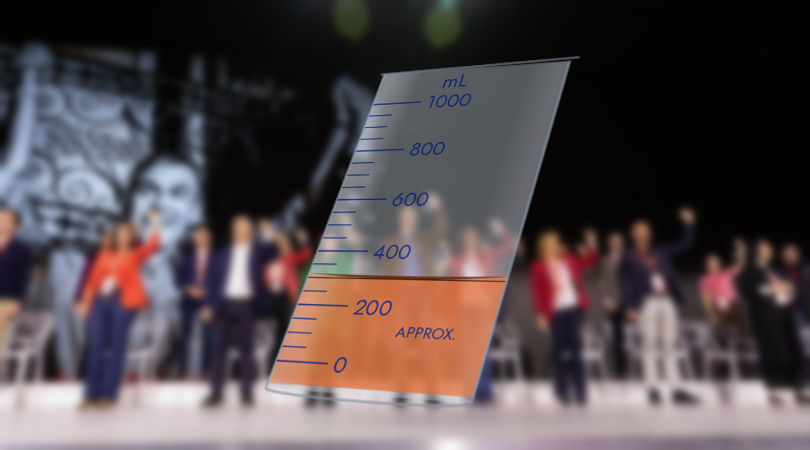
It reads value=300 unit=mL
